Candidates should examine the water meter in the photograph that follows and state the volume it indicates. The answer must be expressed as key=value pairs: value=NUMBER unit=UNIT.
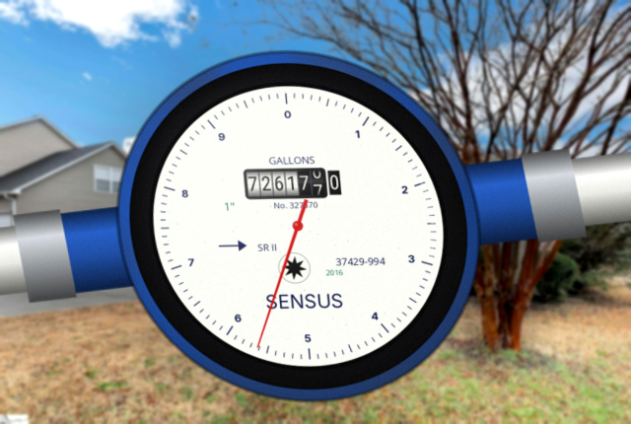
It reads value=7261765.6 unit=gal
